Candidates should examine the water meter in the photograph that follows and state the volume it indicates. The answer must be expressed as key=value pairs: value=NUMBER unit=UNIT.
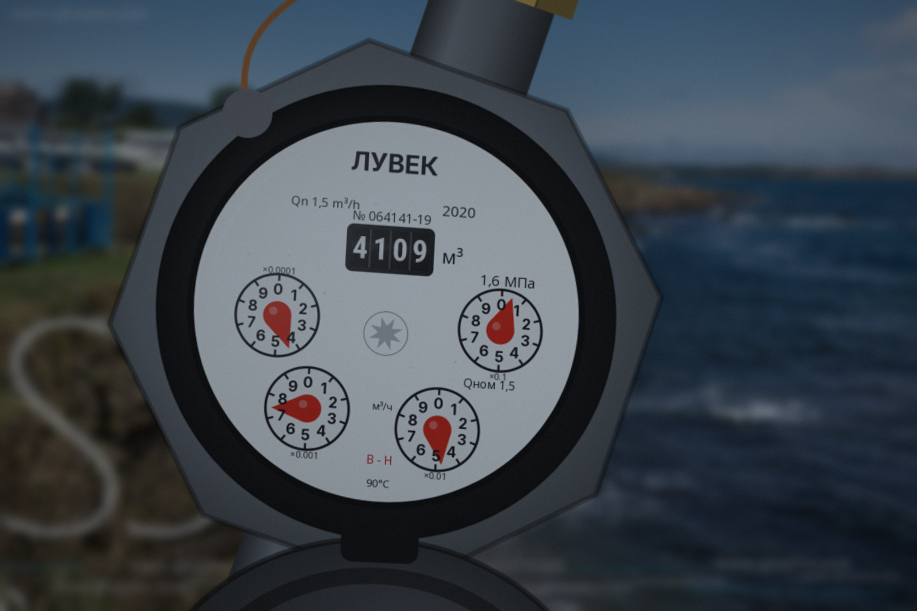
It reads value=4109.0474 unit=m³
